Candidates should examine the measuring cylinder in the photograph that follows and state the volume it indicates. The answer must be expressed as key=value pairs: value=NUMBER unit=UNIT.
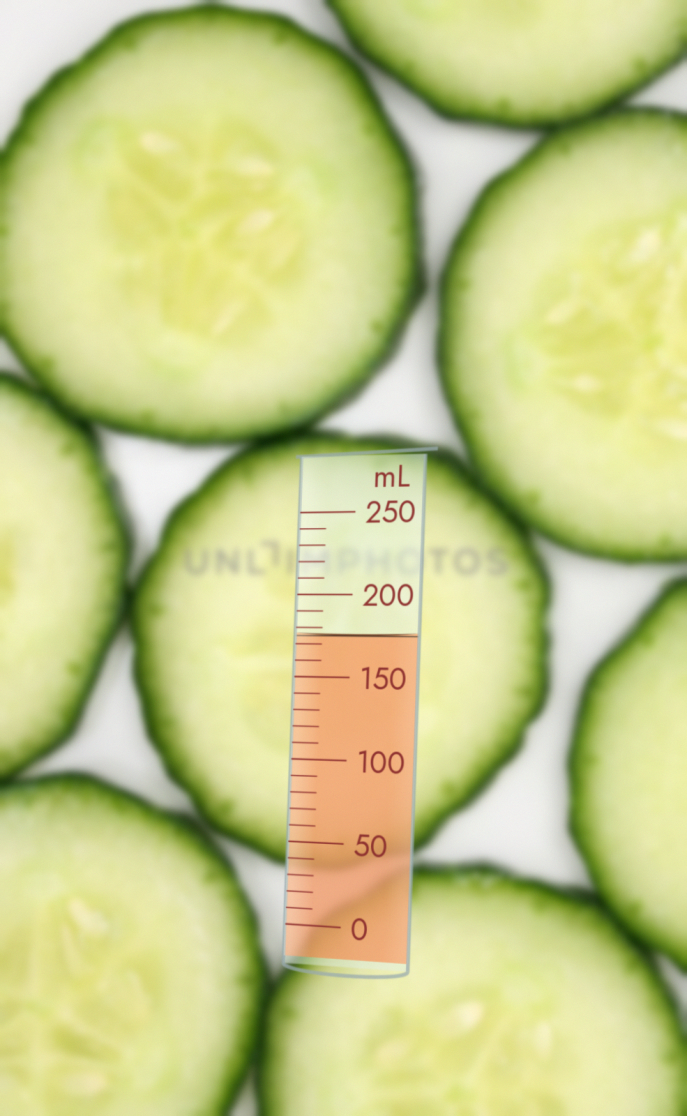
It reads value=175 unit=mL
